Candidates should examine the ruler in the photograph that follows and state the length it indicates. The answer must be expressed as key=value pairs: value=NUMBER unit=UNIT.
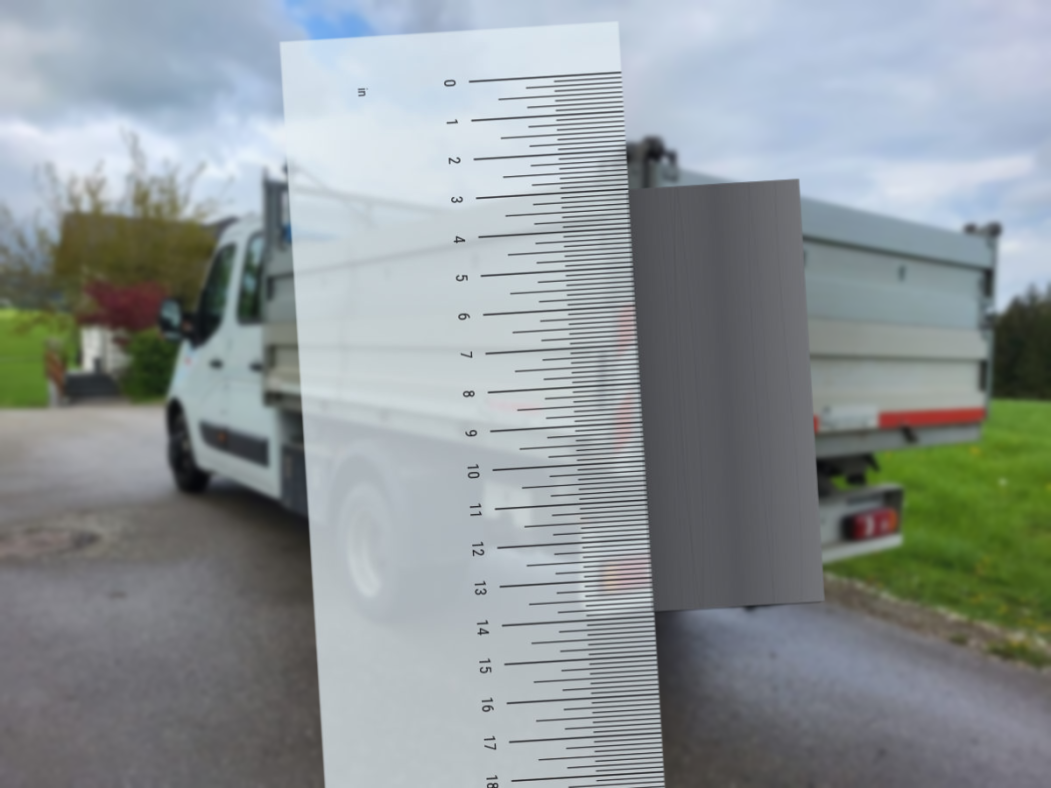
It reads value=10.875 unit=in
